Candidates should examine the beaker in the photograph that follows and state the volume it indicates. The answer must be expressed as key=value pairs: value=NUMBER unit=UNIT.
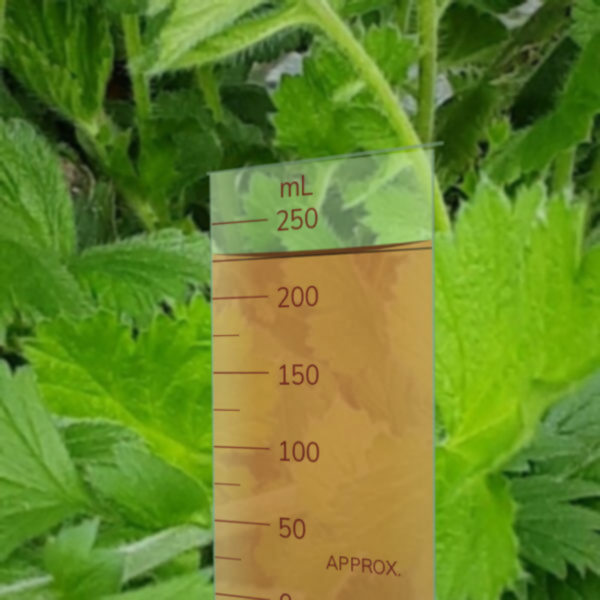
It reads value=225 unit=mL
